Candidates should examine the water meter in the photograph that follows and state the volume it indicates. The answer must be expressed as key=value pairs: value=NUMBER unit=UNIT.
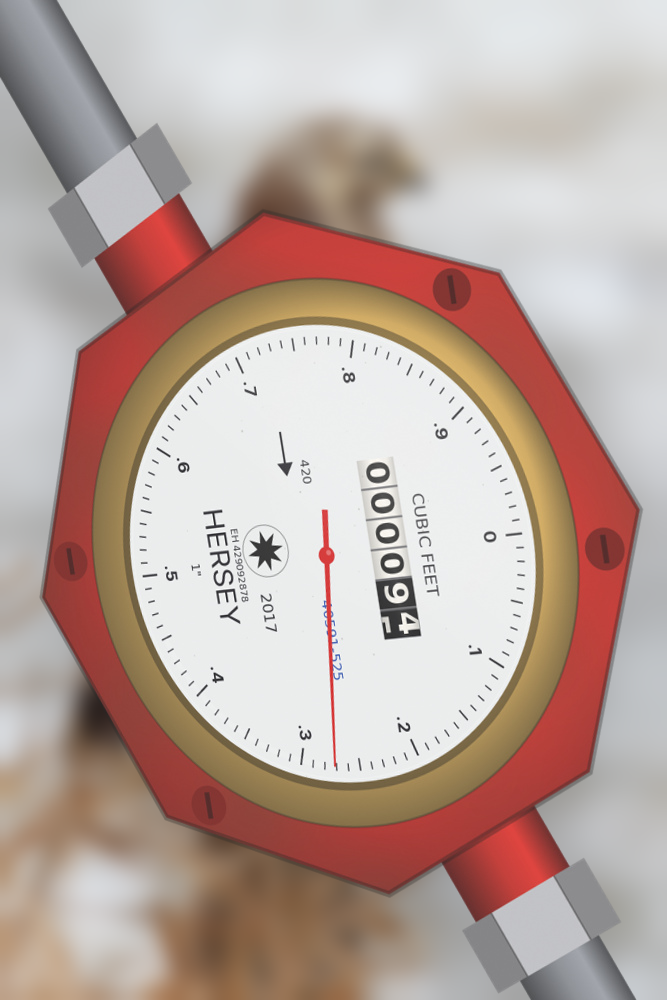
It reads value=94.27 unit=ft³
